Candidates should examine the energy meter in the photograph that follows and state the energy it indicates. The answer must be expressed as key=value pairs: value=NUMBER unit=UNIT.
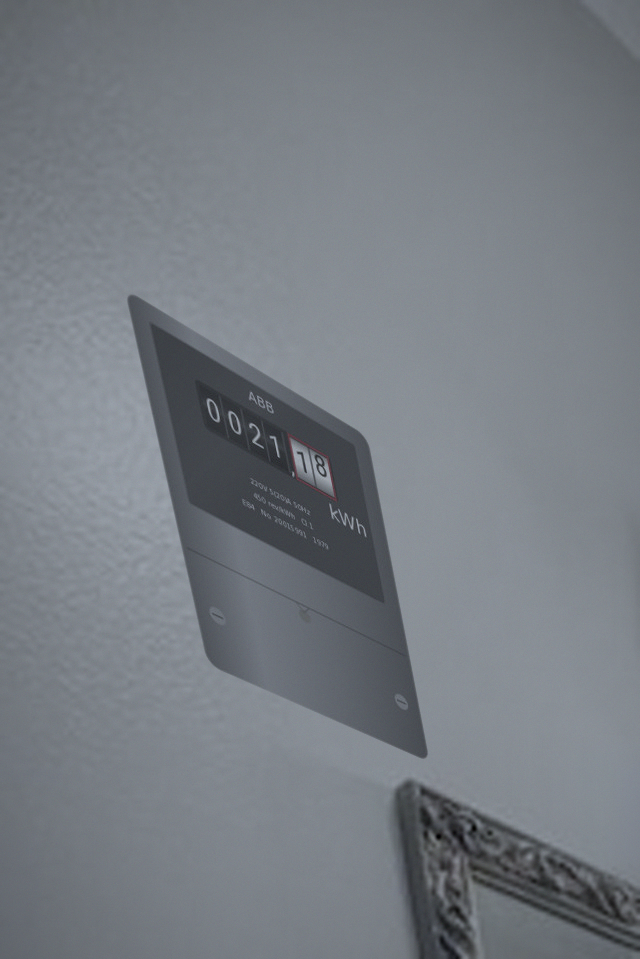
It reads value=21.18 unit=kWh
